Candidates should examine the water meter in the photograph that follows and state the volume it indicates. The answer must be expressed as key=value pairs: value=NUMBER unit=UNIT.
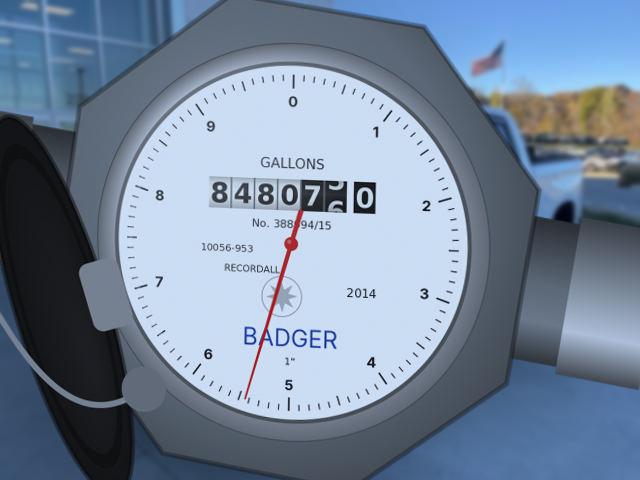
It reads value=8480755.4 unit=gal
